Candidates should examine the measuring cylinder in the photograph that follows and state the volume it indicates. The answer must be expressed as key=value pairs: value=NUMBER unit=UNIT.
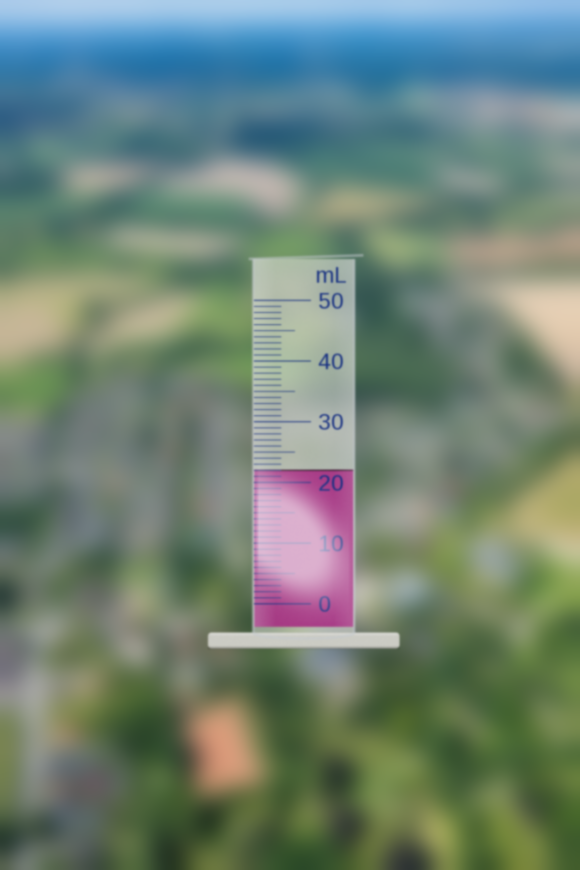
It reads value=22 unit=mL
